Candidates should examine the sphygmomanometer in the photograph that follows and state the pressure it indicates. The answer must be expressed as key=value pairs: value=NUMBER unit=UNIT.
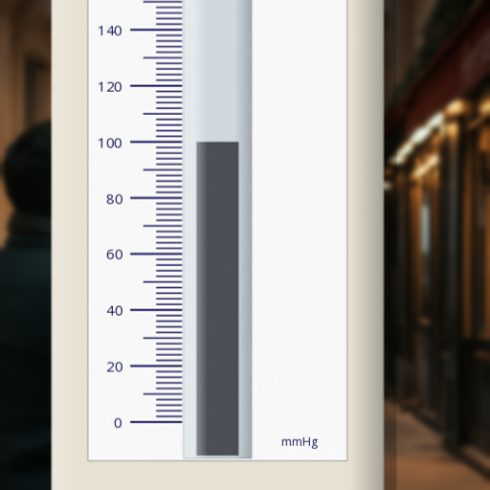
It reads value=100 unit=mmHg
